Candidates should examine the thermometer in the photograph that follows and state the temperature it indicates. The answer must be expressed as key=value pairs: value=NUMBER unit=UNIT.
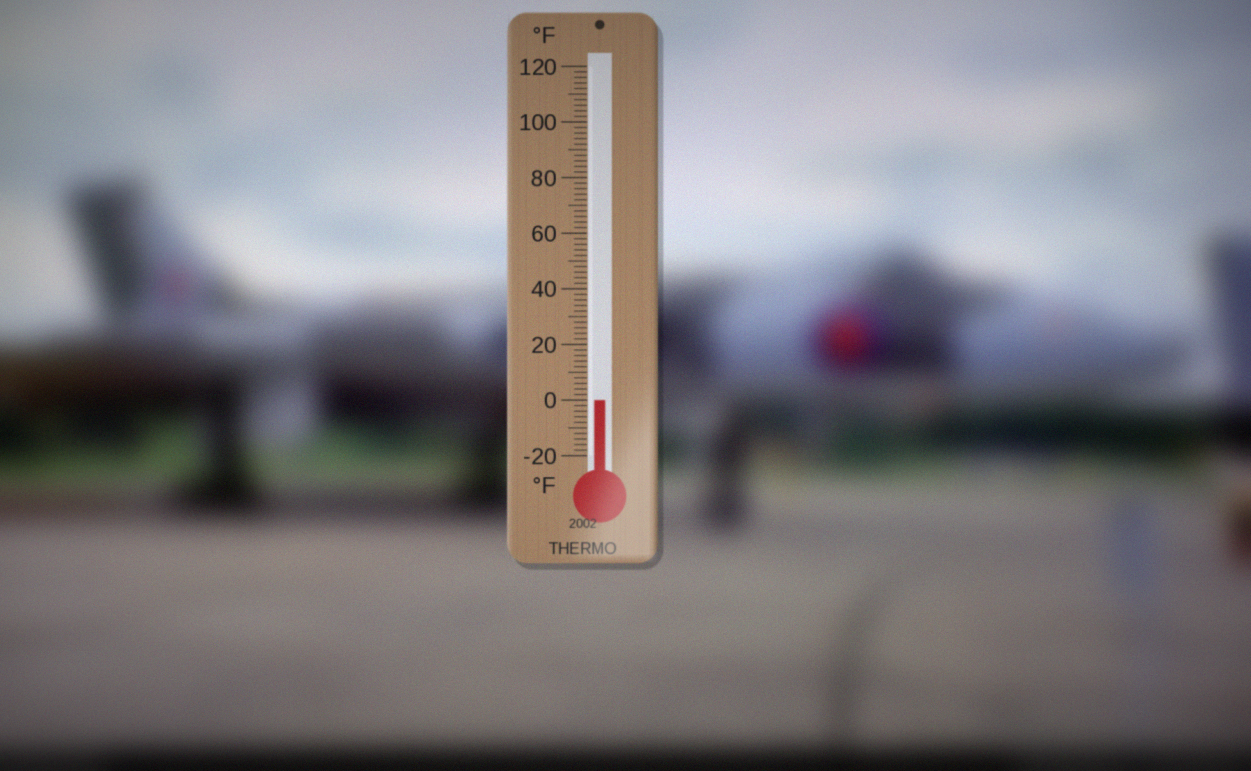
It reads value=0 unit=°F
